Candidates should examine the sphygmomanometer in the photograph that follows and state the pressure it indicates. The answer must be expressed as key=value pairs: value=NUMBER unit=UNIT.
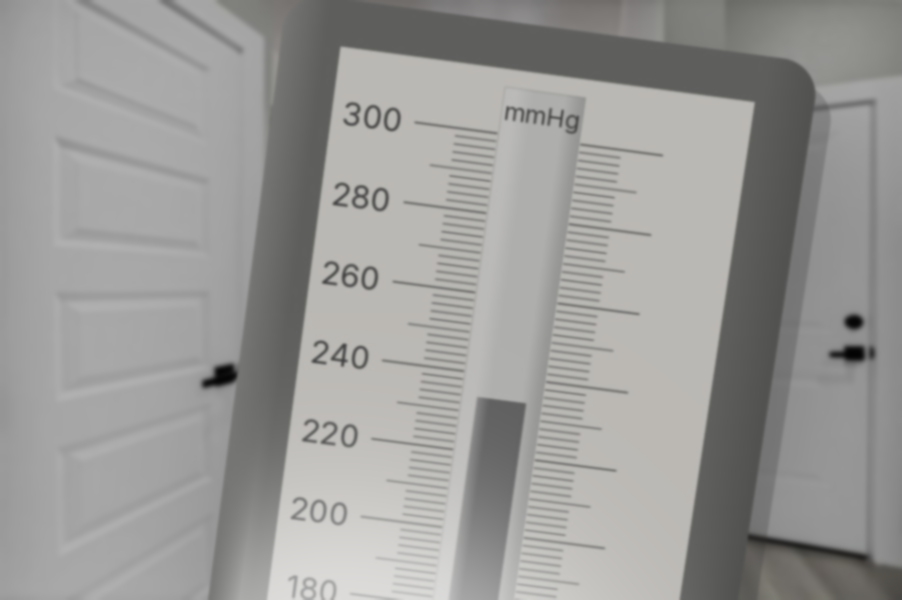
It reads value=234 unit=mmHg
